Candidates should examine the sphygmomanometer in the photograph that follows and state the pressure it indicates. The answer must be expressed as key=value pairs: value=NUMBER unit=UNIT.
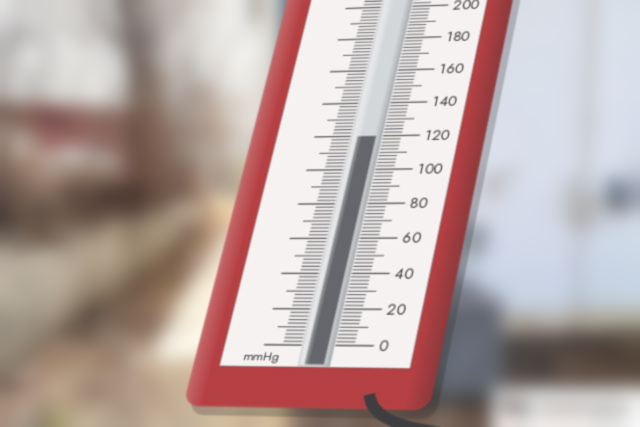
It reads value=120 unit=mmHg
